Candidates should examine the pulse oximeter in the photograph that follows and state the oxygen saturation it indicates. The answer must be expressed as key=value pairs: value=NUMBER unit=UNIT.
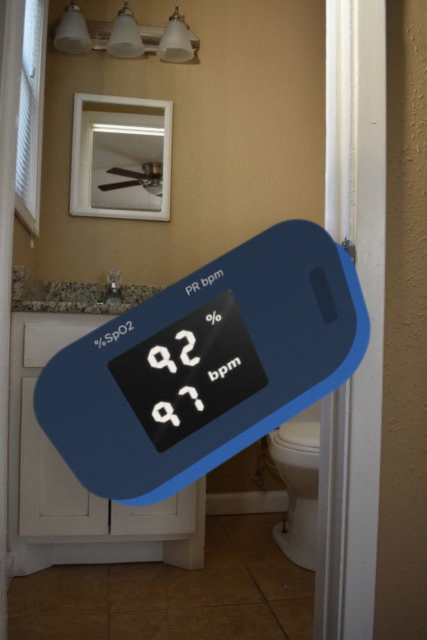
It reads value=92 unit=%
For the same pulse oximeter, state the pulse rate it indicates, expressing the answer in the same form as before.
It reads value=97 unit=bpm
